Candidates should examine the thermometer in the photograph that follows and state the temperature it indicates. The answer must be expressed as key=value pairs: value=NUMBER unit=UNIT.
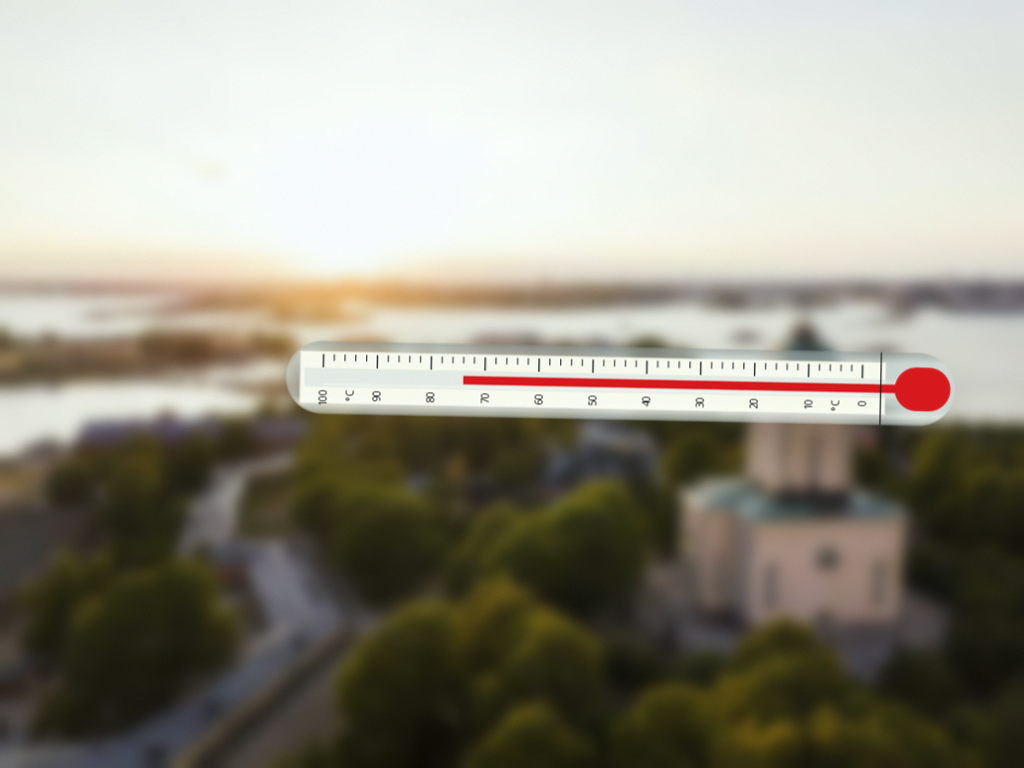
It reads value=74 unit=°C
